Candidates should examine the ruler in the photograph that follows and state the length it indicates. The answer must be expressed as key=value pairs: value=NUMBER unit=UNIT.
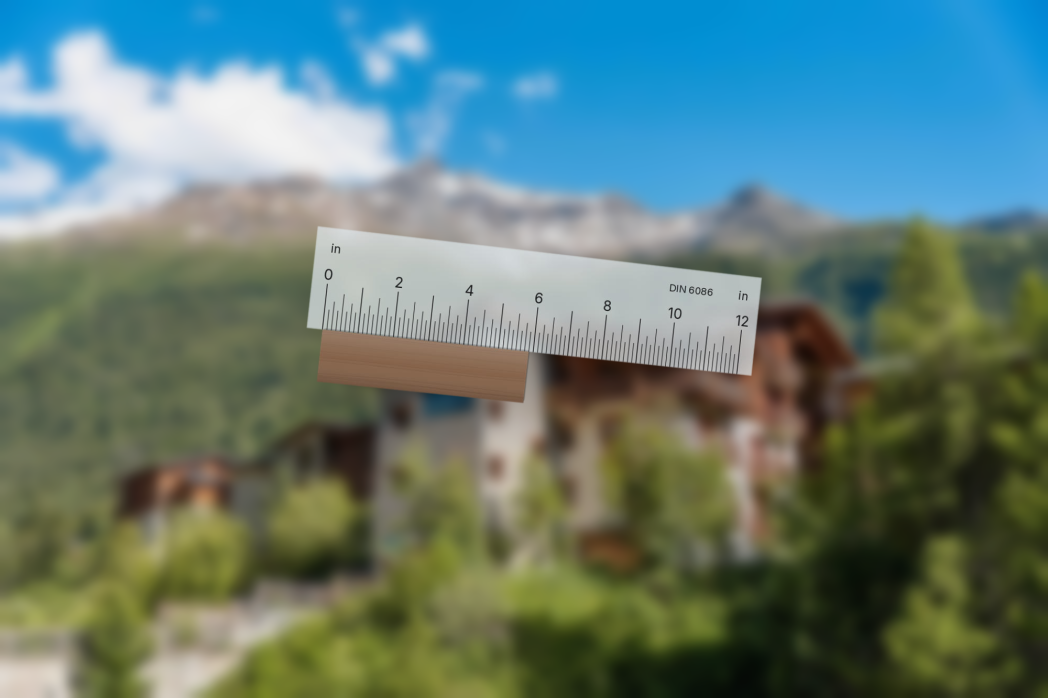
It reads value=5.875 unit=in
